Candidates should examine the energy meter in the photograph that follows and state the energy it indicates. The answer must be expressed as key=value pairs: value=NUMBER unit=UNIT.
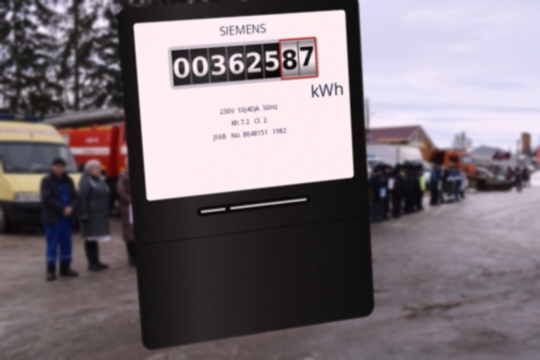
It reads value=3625.87 unit=kWh
